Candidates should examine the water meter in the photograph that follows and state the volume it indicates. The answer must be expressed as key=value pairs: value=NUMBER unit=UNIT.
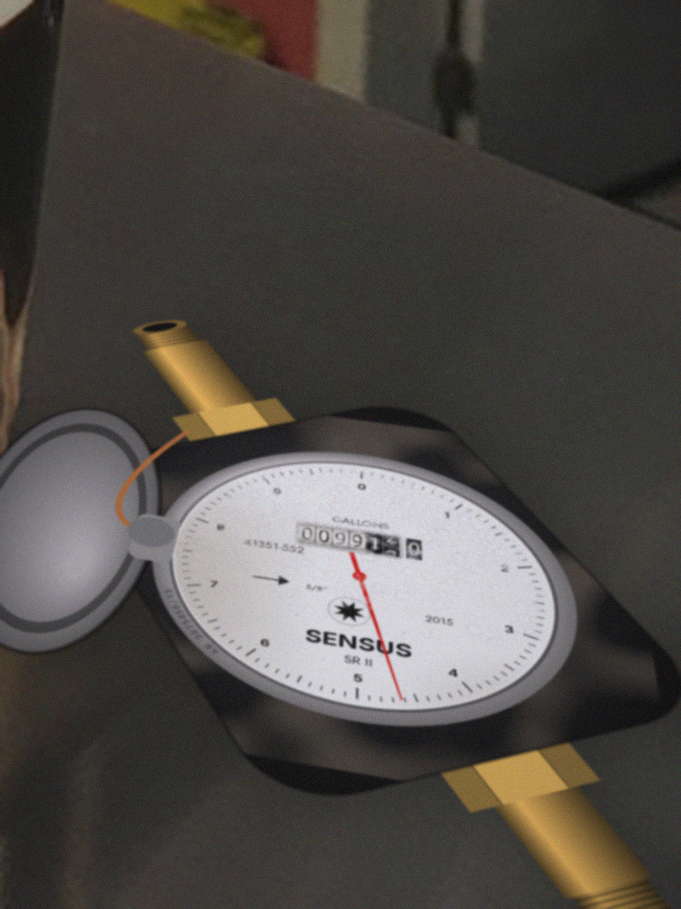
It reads value=99124.6 unit=gal
